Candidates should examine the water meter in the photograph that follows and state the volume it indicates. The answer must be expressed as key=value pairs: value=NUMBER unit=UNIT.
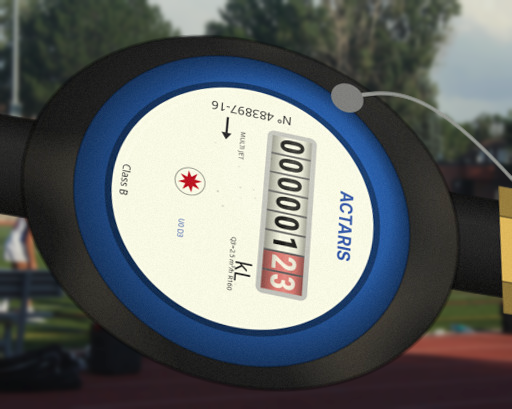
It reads value=1.23 unit=kL
